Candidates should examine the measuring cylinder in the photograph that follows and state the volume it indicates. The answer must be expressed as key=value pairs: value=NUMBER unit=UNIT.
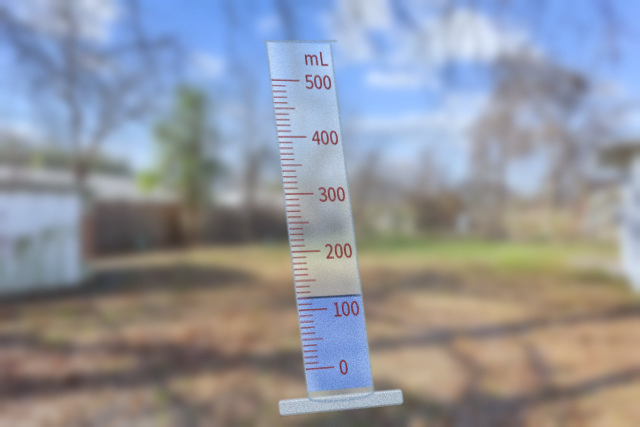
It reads value=120 unit=mL
